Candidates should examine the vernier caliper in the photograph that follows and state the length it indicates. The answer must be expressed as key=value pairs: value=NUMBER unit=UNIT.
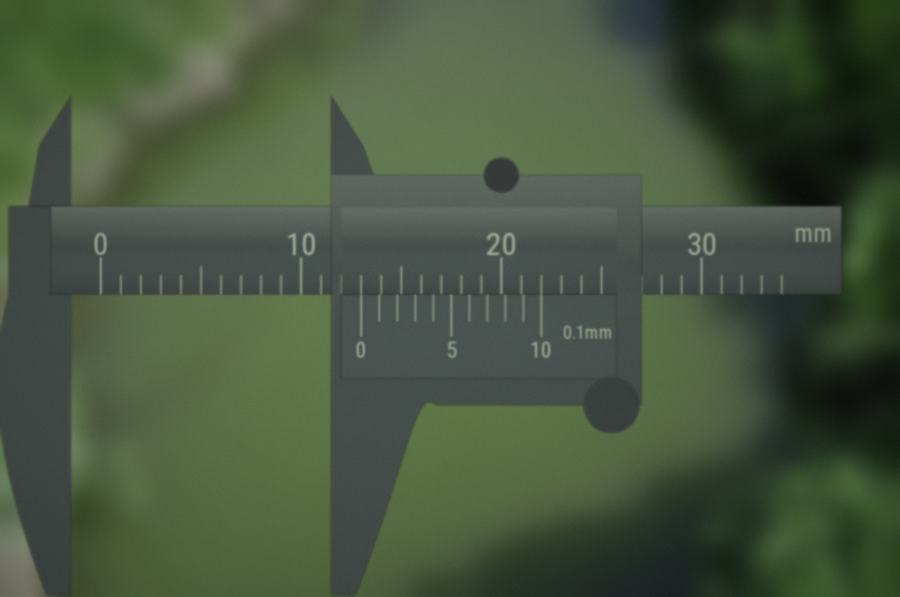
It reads value=13.0 unit=mm
